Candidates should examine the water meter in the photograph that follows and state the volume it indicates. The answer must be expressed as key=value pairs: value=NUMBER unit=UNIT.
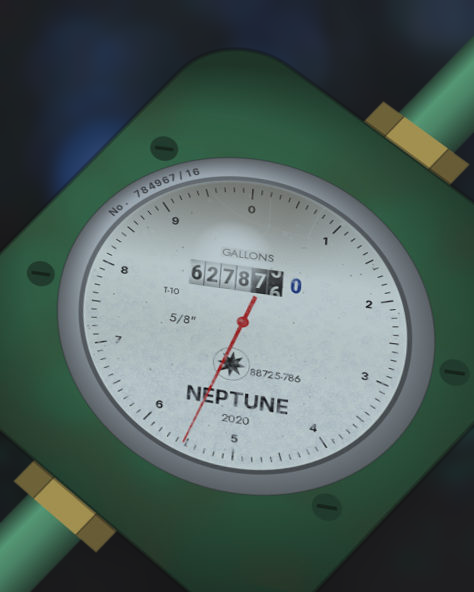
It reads value=6278755.5 unit=gal
